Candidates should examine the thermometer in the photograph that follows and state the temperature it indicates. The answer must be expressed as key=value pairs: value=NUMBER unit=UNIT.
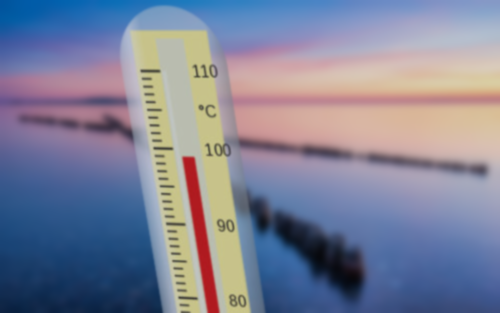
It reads value=99 unit=°C
